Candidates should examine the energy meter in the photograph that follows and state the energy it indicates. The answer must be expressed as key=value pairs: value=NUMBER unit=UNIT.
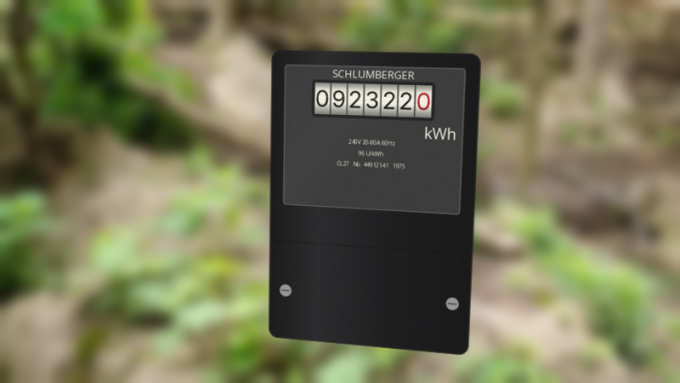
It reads value=92322.0 unit=kWh
